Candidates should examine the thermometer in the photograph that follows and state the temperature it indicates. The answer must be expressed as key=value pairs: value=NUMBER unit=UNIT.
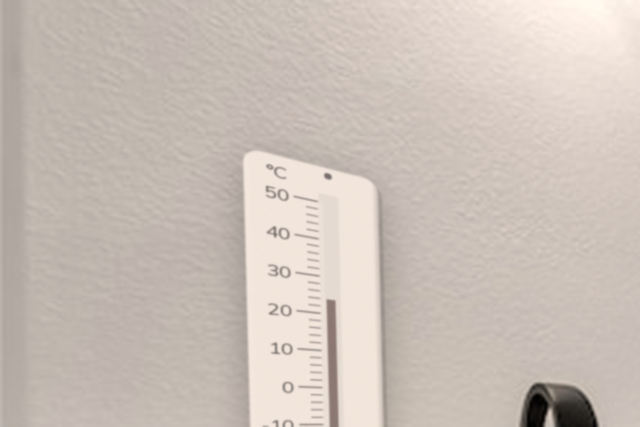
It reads value=24 unit=°C
